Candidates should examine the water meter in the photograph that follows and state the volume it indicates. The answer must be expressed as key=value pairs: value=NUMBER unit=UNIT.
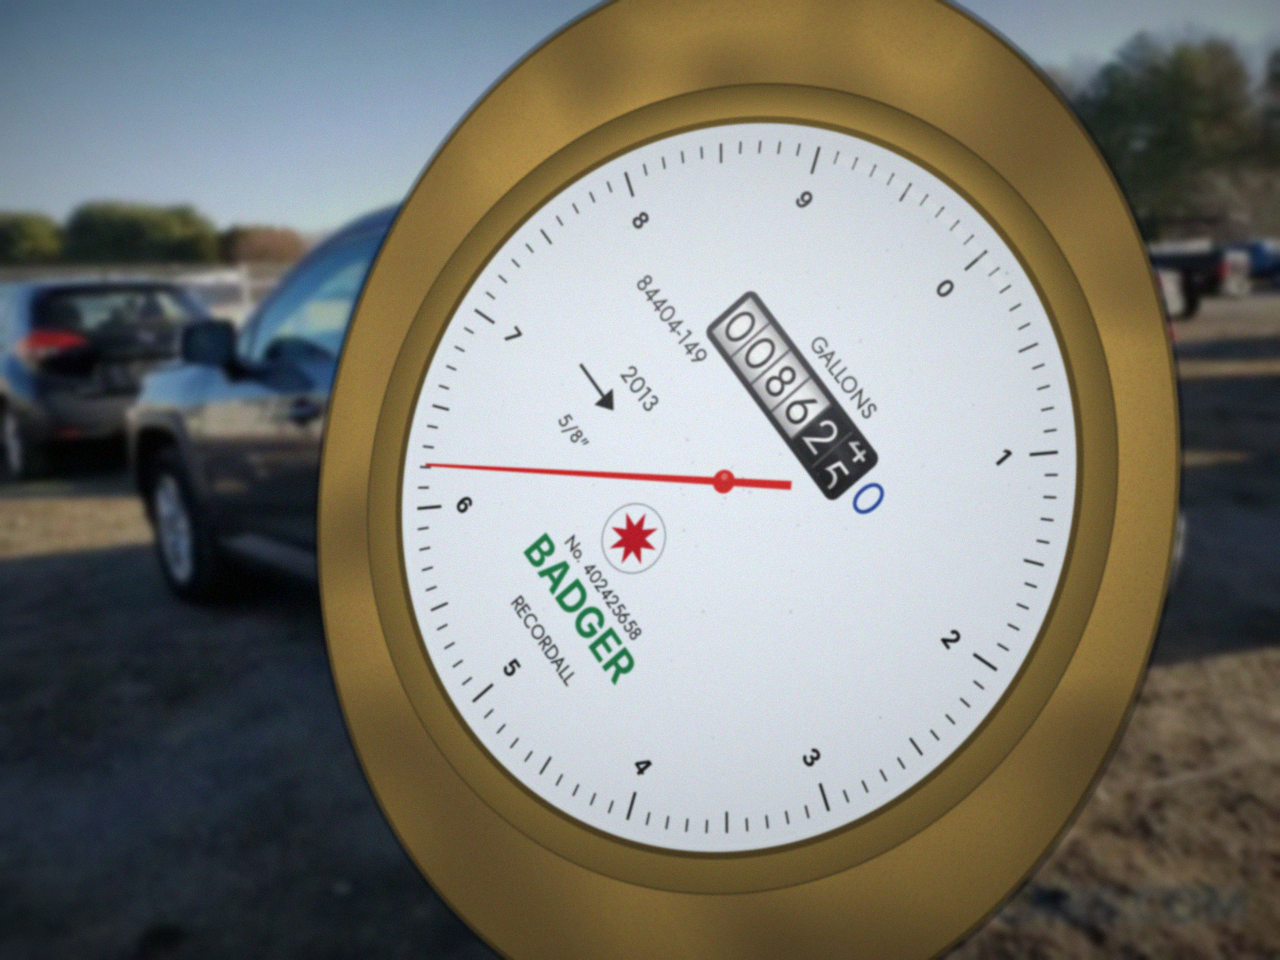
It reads value=86246.2 unit=gal
